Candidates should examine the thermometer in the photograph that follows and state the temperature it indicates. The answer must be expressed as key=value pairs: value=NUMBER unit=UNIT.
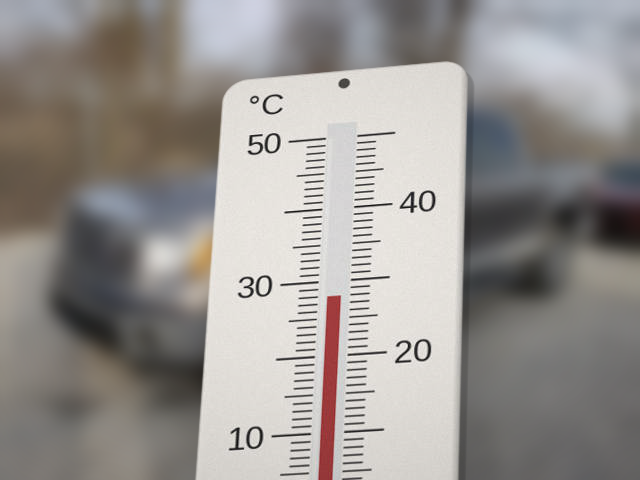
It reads value=28 unit=°C
